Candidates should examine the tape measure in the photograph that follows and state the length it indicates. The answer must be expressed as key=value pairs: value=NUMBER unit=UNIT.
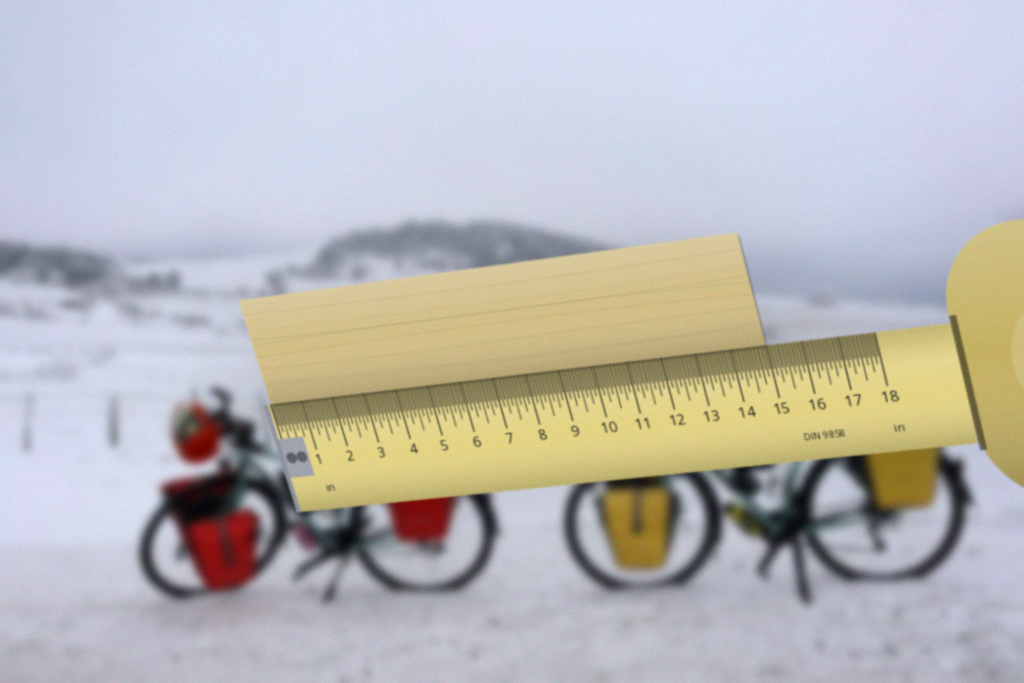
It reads value=15 unit=in
